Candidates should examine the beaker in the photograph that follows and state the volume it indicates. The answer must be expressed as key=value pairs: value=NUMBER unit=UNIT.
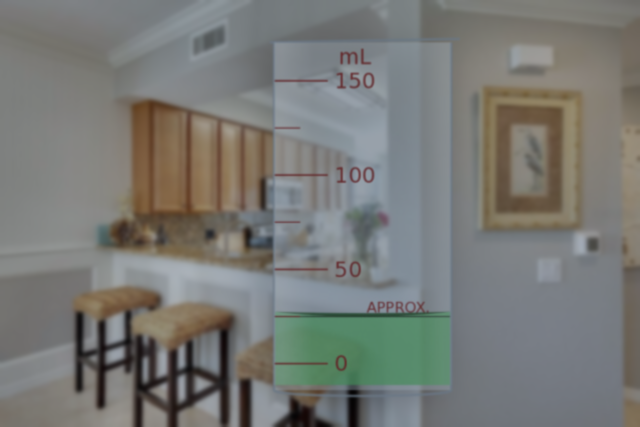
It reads value=25 unit=mL
